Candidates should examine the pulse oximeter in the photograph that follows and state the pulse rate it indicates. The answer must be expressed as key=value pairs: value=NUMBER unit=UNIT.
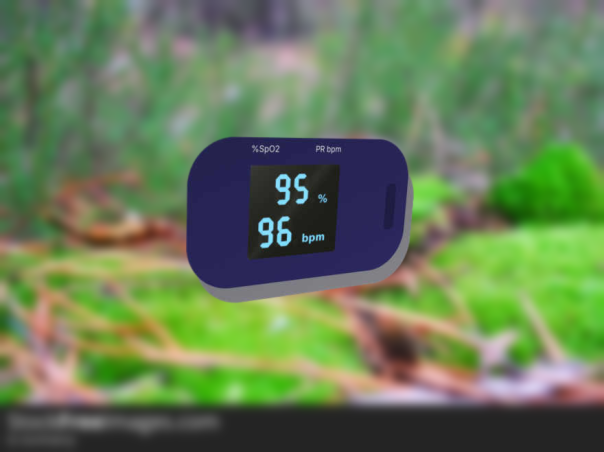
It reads value=96 unit=bpm
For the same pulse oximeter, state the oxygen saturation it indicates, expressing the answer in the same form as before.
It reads value=95 unit=%
